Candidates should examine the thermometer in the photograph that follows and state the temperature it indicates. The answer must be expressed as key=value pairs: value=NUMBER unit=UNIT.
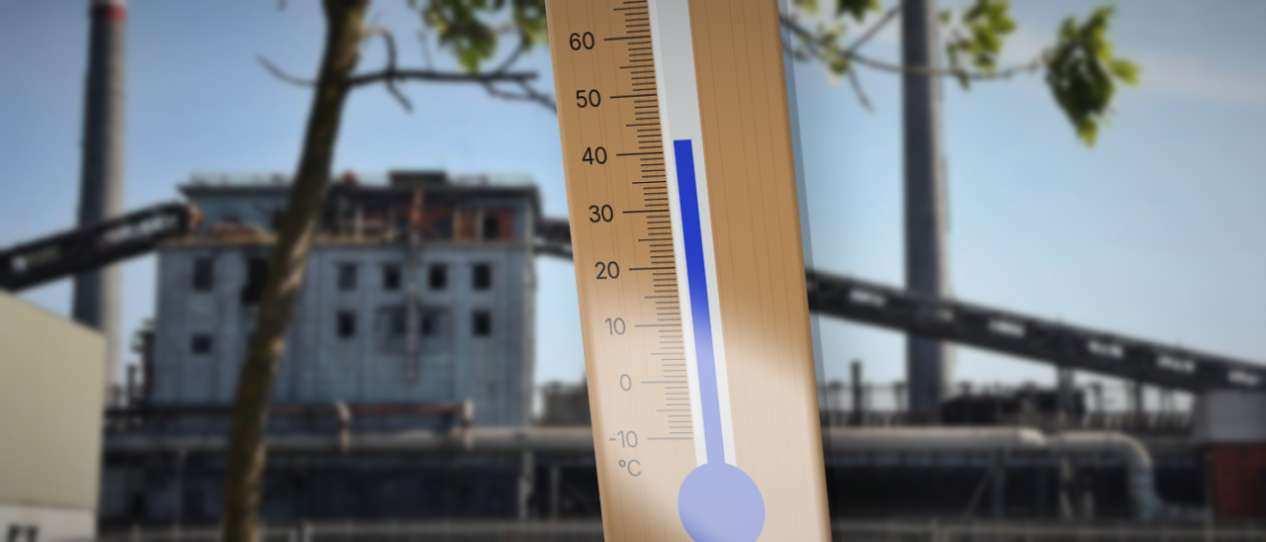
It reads value=42 unit=°C
